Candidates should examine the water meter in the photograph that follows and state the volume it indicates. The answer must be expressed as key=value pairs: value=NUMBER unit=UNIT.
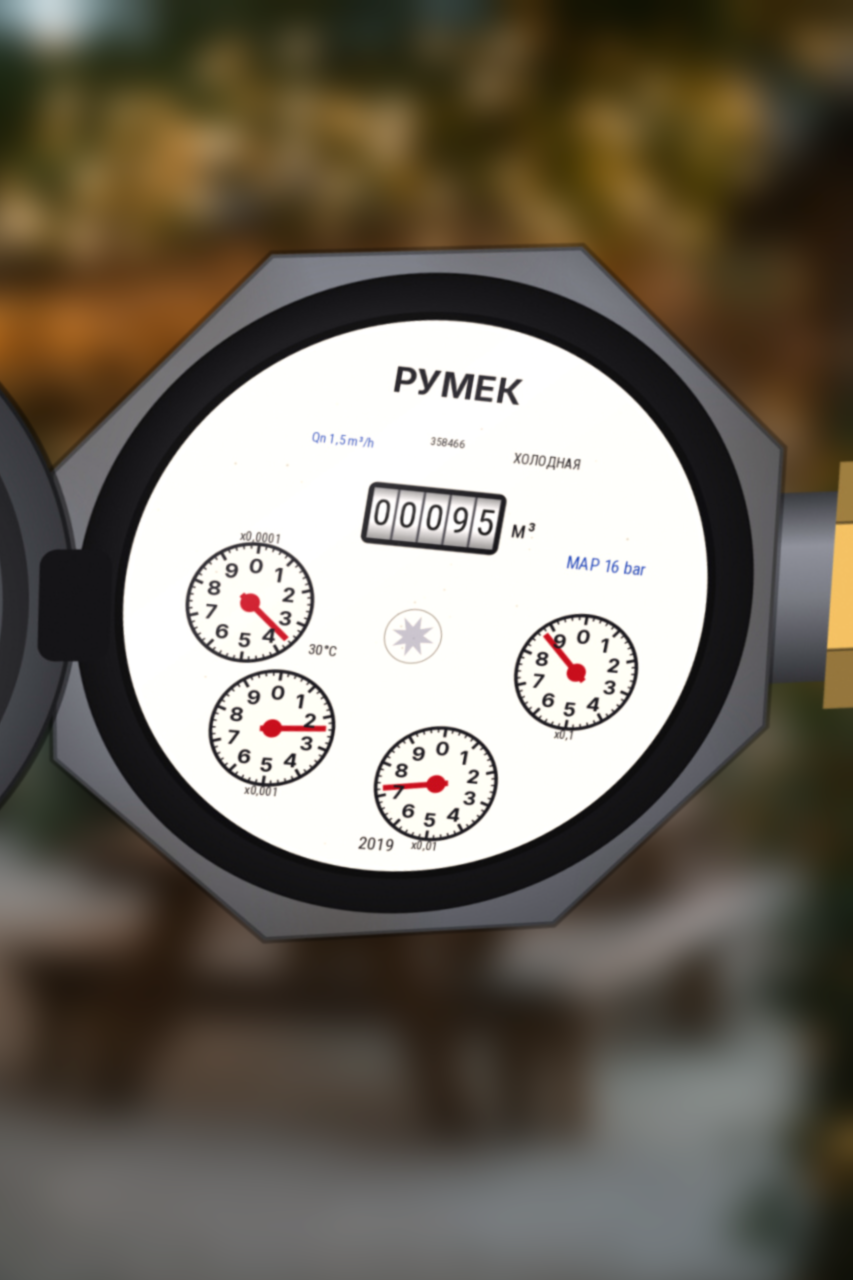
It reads value=95.8723 unit=m³
